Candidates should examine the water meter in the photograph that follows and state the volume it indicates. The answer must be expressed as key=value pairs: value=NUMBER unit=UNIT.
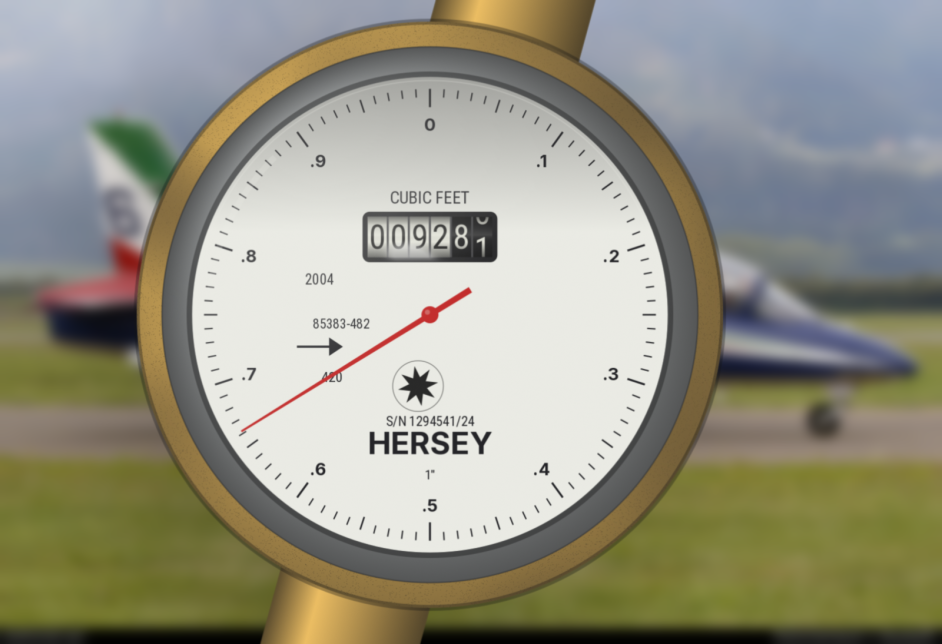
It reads value=9280.66 unit=ft³
